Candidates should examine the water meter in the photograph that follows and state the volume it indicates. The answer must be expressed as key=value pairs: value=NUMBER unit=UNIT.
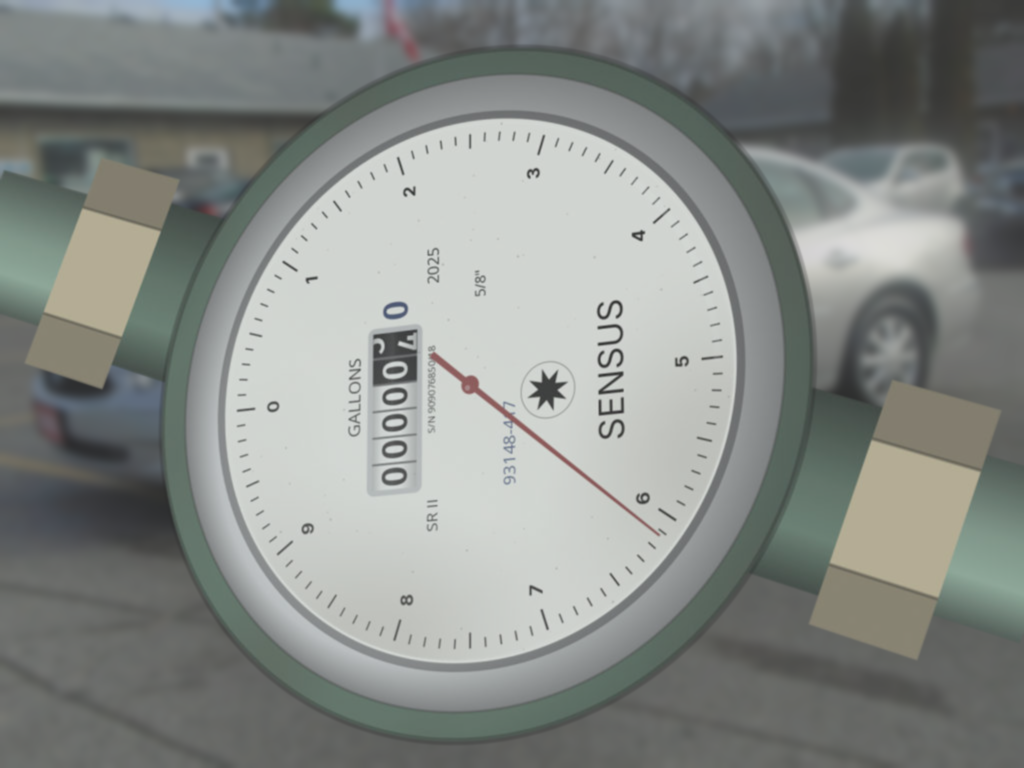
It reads value=36.1 unit=gal
